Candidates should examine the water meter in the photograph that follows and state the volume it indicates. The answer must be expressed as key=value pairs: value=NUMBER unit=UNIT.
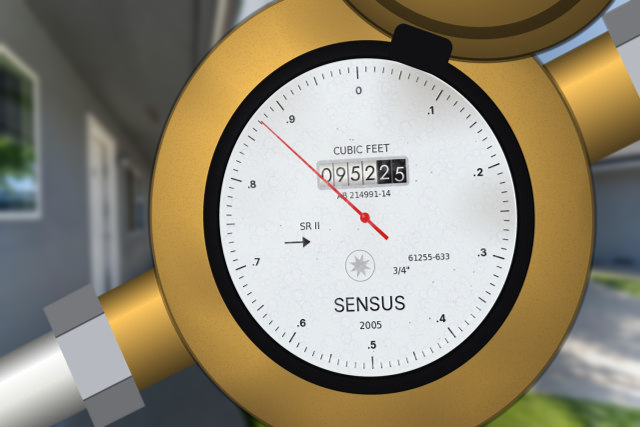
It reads value=95224.87 unit=ft³
